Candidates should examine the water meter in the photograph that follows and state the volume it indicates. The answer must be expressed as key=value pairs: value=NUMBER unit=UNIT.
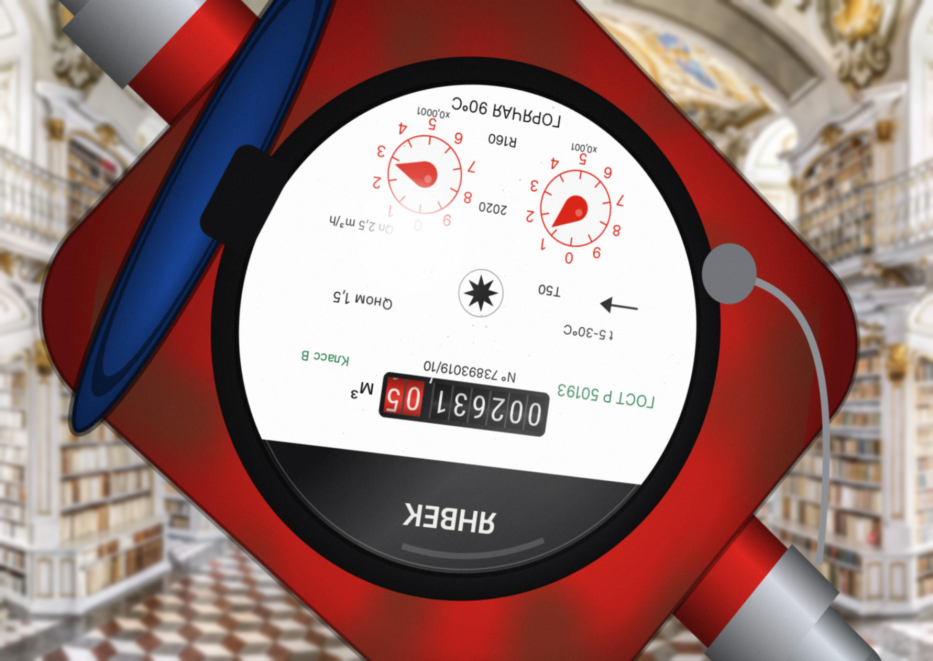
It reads value=2631.0512 unit=m³
